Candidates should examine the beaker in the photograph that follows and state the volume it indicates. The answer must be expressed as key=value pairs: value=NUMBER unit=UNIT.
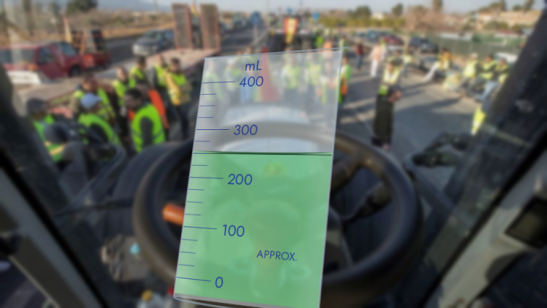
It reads value=250 unit=mL
